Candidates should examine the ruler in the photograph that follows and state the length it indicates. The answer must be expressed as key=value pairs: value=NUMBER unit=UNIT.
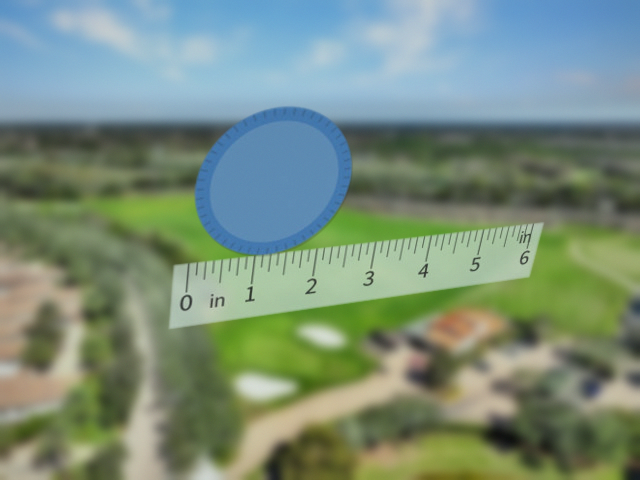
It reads value=2.375 unit=in
